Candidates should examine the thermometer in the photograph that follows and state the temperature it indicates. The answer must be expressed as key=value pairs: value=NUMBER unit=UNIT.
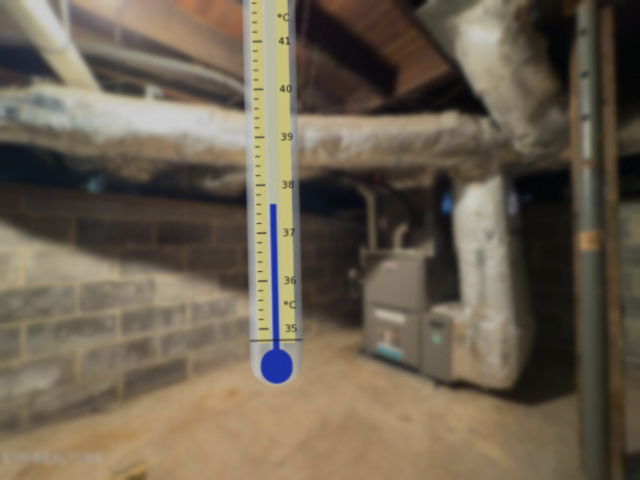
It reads value=37.6 unit=°C
